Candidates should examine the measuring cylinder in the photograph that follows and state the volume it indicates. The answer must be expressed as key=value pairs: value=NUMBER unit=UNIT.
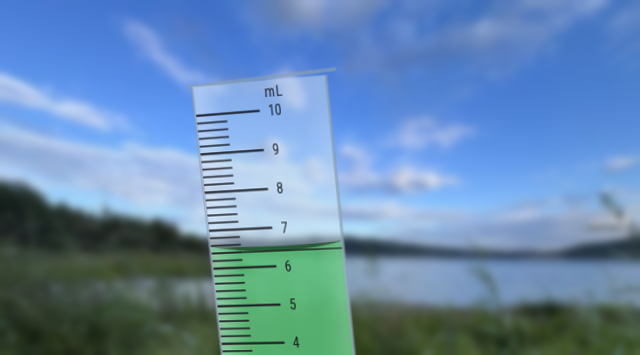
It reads value=6.4 unit=mL
